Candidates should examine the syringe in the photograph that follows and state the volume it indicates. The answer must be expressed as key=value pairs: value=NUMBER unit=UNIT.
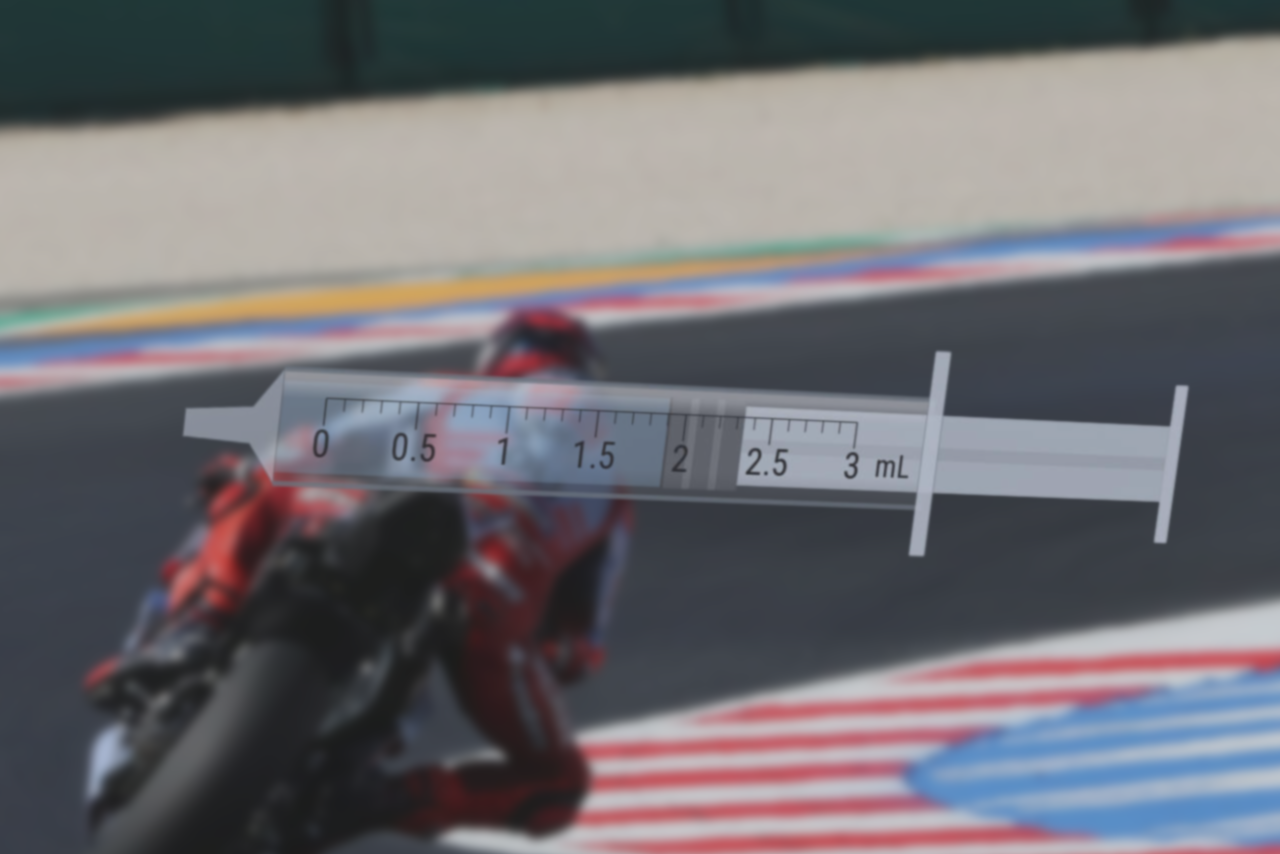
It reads value=1.9 unit=mL
